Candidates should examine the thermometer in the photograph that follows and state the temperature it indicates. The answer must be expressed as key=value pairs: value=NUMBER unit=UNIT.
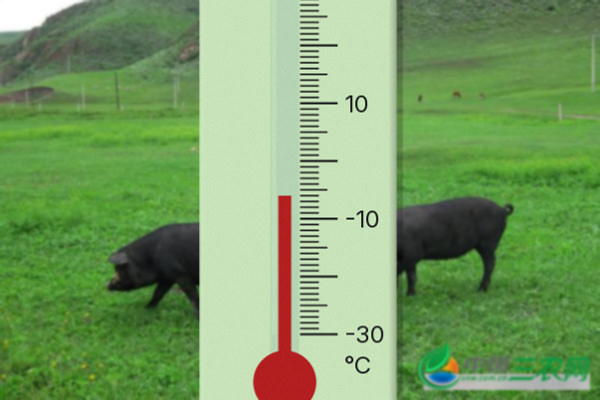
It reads value=-6 unit=°C
